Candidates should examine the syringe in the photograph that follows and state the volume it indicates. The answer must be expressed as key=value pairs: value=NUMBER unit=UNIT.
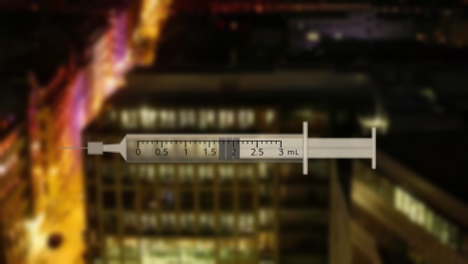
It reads value=1.7 unit=mL
